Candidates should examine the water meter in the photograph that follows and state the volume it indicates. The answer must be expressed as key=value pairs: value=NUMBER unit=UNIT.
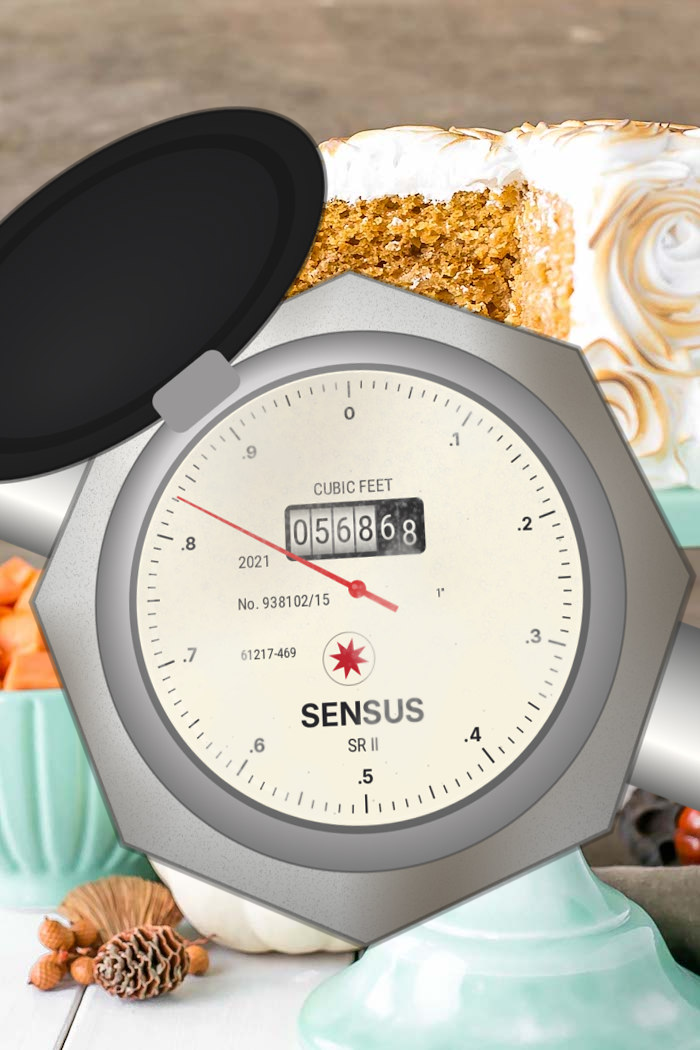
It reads value=56867.83 unit=ft³
